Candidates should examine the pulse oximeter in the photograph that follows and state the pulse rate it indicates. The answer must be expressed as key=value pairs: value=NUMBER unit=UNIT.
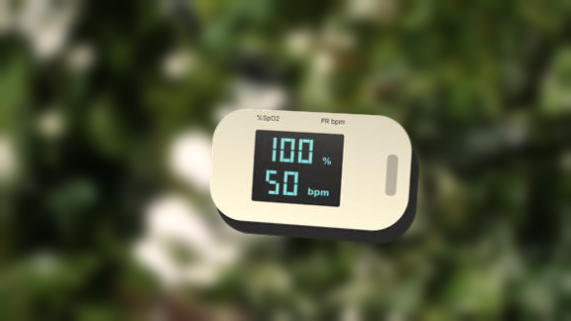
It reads value=50 unit=bpm
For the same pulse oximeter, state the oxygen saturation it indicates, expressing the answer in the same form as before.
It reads value=100 unit=%
